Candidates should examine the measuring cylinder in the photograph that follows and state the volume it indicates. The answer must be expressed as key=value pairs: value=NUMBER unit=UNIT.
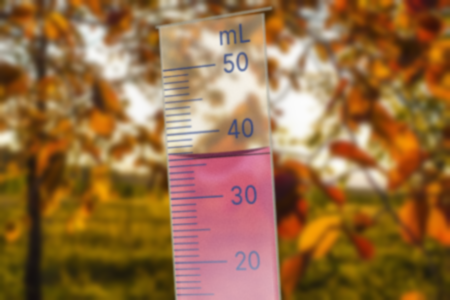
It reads value=36 unit=mL
